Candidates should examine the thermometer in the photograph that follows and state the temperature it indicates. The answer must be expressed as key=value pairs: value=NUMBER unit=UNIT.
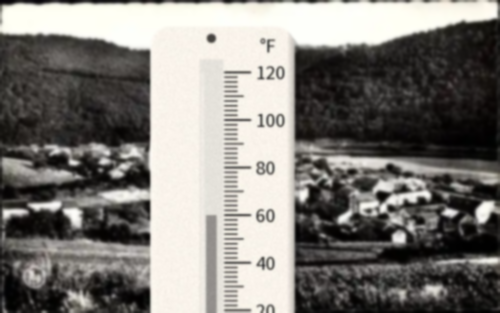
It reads value=60 unit=°F
